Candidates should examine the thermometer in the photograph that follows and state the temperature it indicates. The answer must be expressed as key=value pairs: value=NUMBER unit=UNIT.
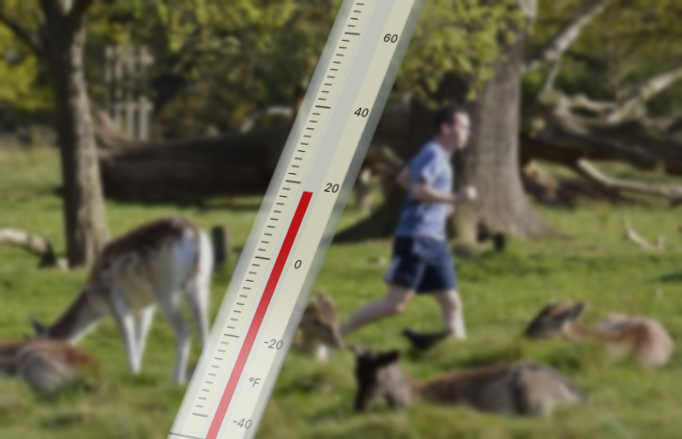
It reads value=18 unit=°F
